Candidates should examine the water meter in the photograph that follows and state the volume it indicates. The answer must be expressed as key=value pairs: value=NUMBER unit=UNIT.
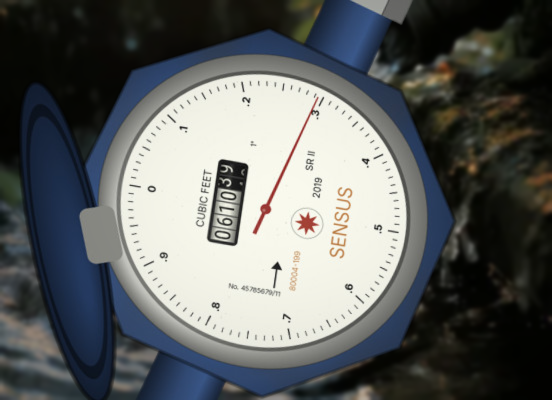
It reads value=61039.29 unit=ft³
